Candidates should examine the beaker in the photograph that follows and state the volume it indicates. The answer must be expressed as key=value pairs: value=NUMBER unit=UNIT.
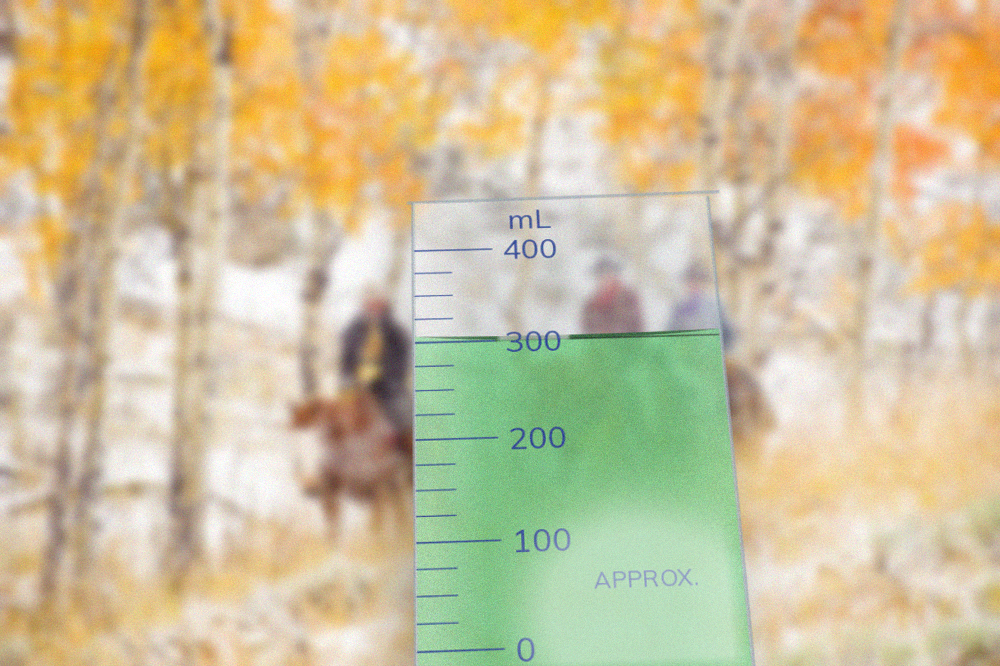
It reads value=300 unit=mL
